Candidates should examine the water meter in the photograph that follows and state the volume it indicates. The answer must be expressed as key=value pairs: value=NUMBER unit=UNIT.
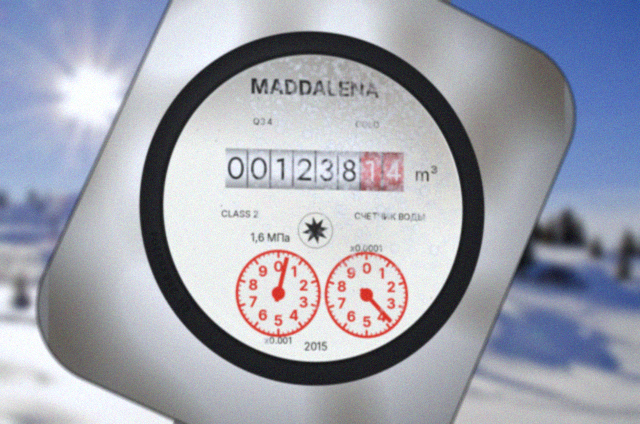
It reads value=1238.1403 unit=m³
